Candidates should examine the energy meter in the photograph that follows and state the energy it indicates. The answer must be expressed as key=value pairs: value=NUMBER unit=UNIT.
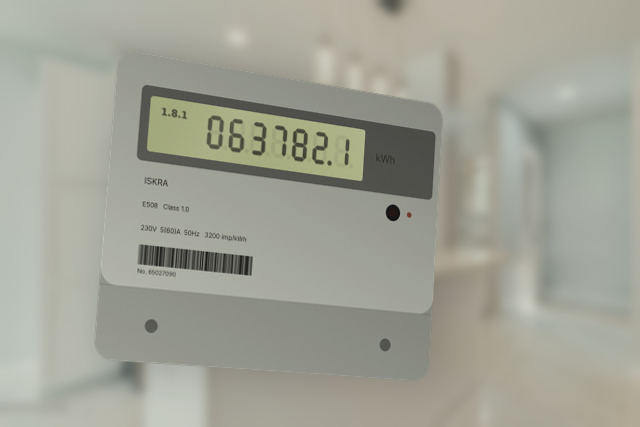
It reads value=63782.1 unit=kWh
